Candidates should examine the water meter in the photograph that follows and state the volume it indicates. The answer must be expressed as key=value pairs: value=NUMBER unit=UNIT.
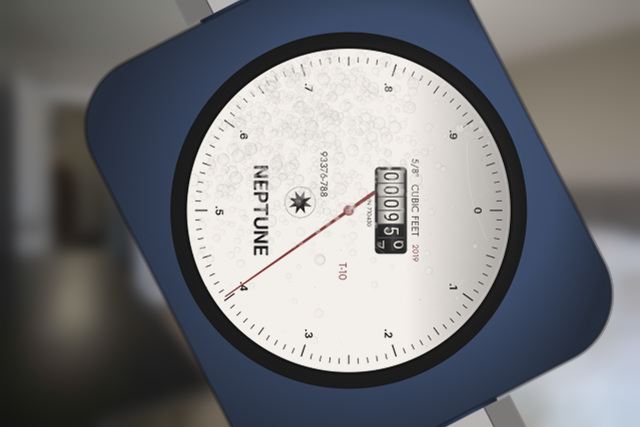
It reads value=956.40 unit=ft³
